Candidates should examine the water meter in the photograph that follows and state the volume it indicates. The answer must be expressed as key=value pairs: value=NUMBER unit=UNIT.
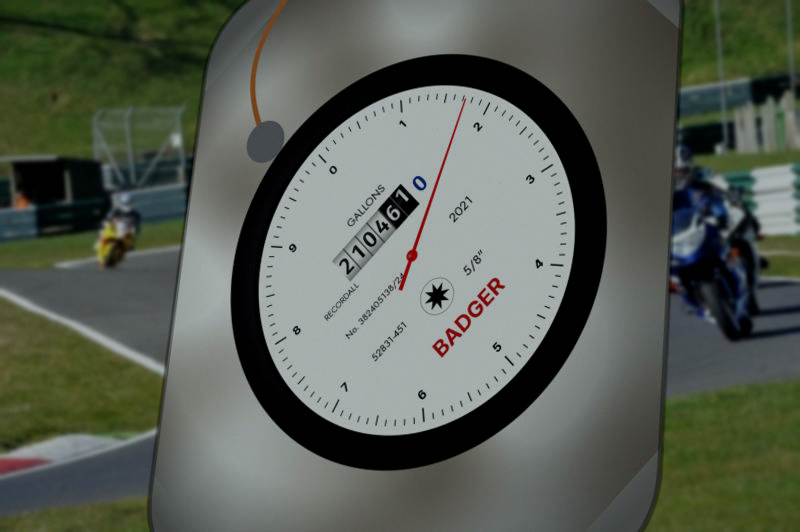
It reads value=2104611.7 unit=gal
